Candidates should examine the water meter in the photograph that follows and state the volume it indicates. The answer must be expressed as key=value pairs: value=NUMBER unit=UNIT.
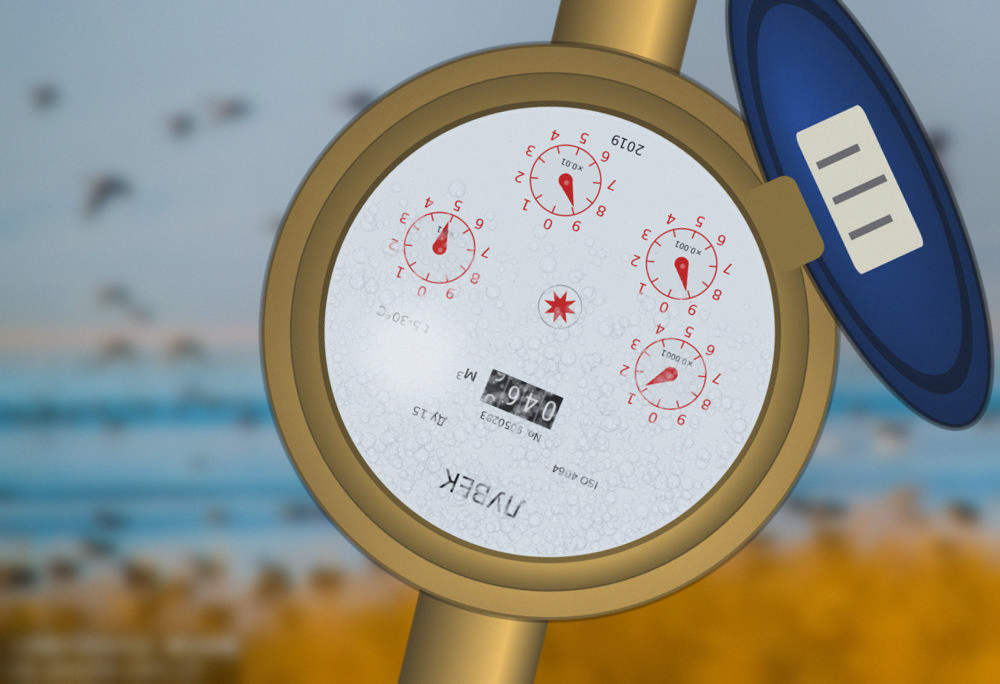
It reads value=465.4891 unit=m³
